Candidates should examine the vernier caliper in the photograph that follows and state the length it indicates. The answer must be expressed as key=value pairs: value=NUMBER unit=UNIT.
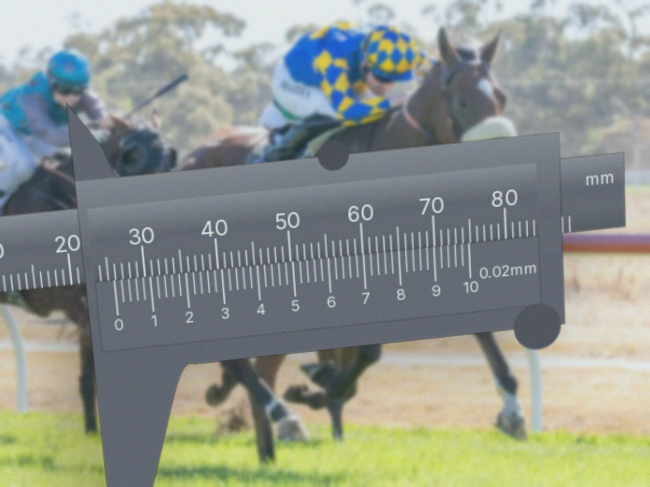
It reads value=25.8 unit=mm
